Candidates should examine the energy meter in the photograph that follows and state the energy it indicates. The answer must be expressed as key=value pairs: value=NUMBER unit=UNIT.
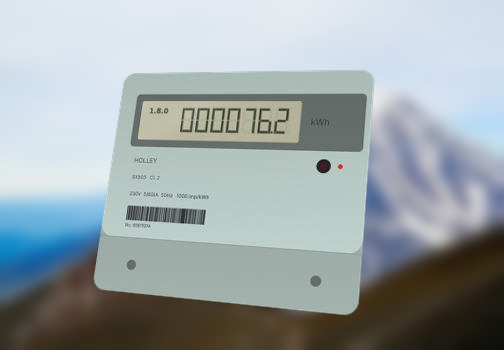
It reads value=76.2 unit=kWh
